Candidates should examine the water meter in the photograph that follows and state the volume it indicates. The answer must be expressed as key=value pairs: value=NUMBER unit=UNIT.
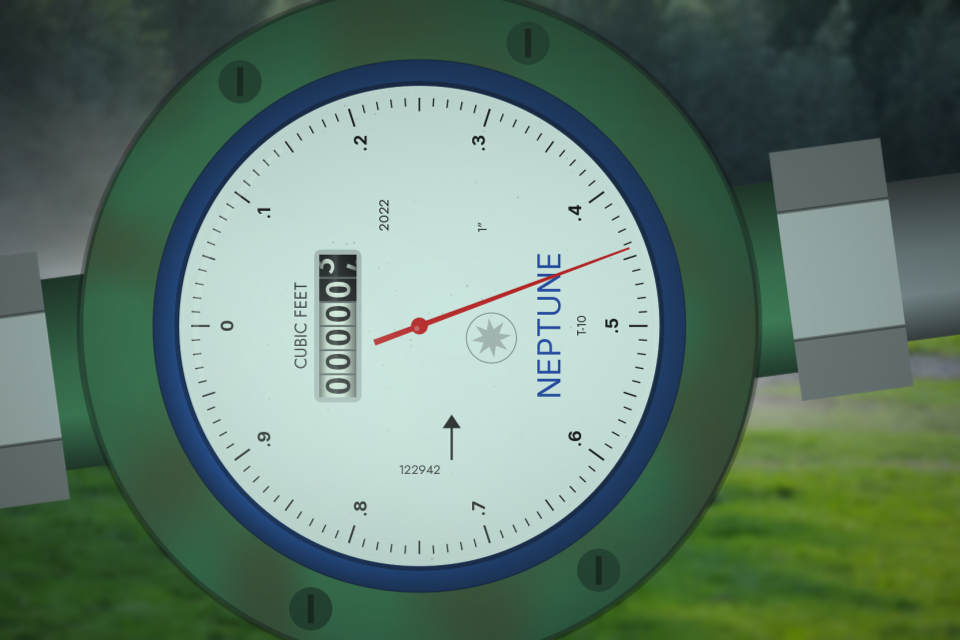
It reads value=3.44 unit=ft³
